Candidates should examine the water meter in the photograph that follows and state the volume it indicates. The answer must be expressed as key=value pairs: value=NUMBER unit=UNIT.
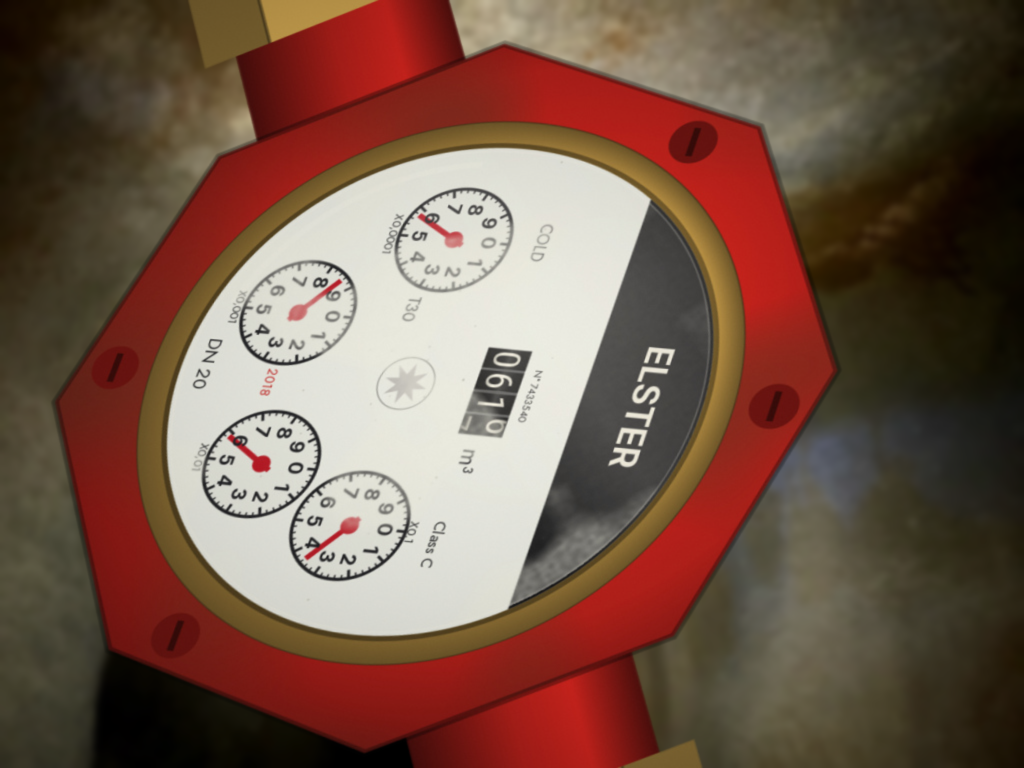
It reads value=616.3585 unit=m³
